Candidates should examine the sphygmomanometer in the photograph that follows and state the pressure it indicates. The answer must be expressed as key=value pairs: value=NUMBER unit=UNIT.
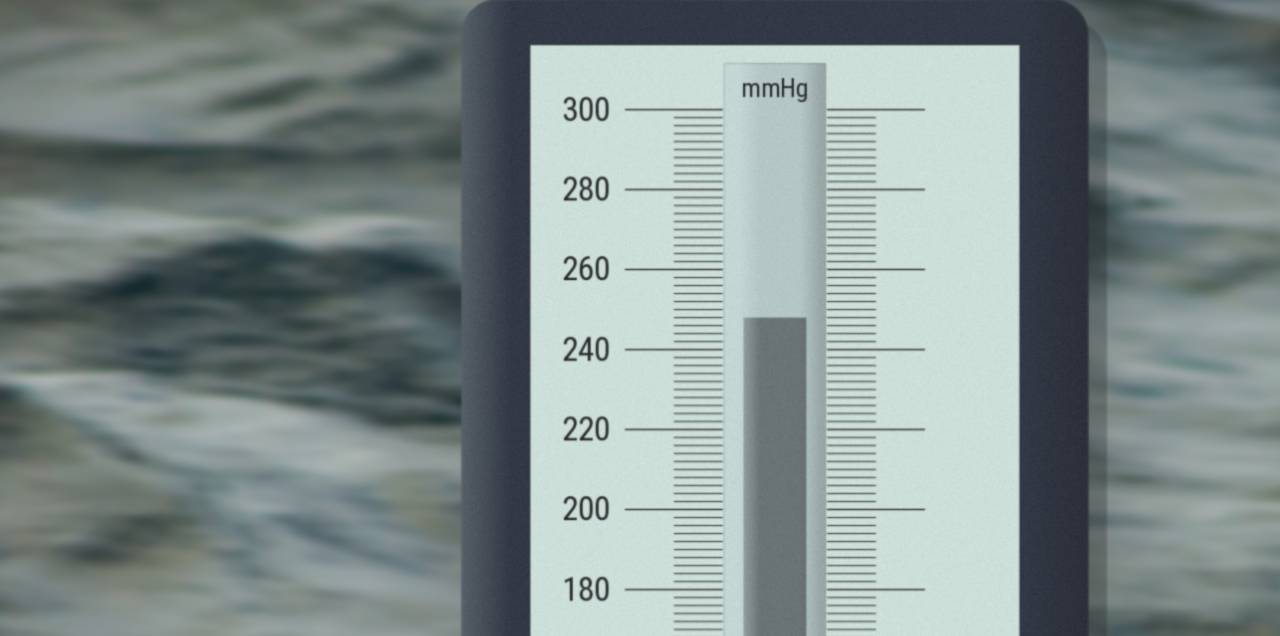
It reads value=248 unit=mmHg
